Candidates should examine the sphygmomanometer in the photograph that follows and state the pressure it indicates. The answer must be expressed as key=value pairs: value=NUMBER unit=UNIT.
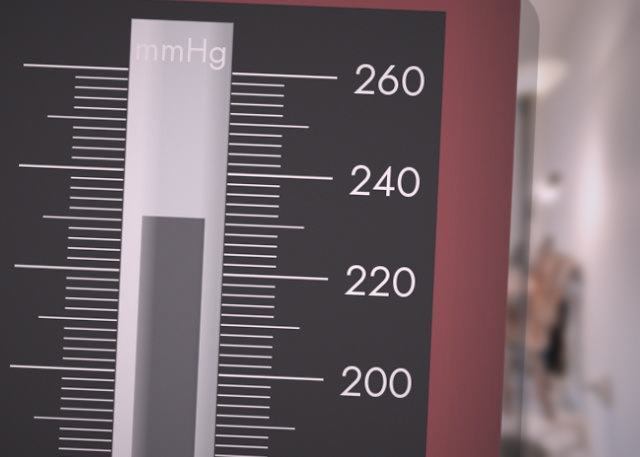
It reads value=231 unit=mmHg
